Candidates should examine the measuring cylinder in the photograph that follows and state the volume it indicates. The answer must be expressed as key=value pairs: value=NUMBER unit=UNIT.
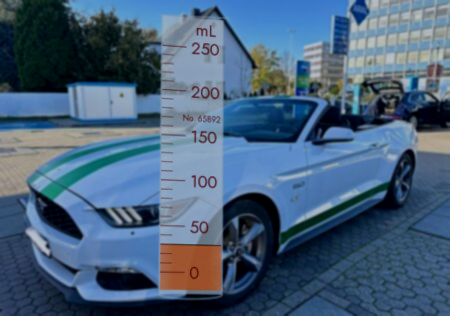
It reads value=30 unit=mL
